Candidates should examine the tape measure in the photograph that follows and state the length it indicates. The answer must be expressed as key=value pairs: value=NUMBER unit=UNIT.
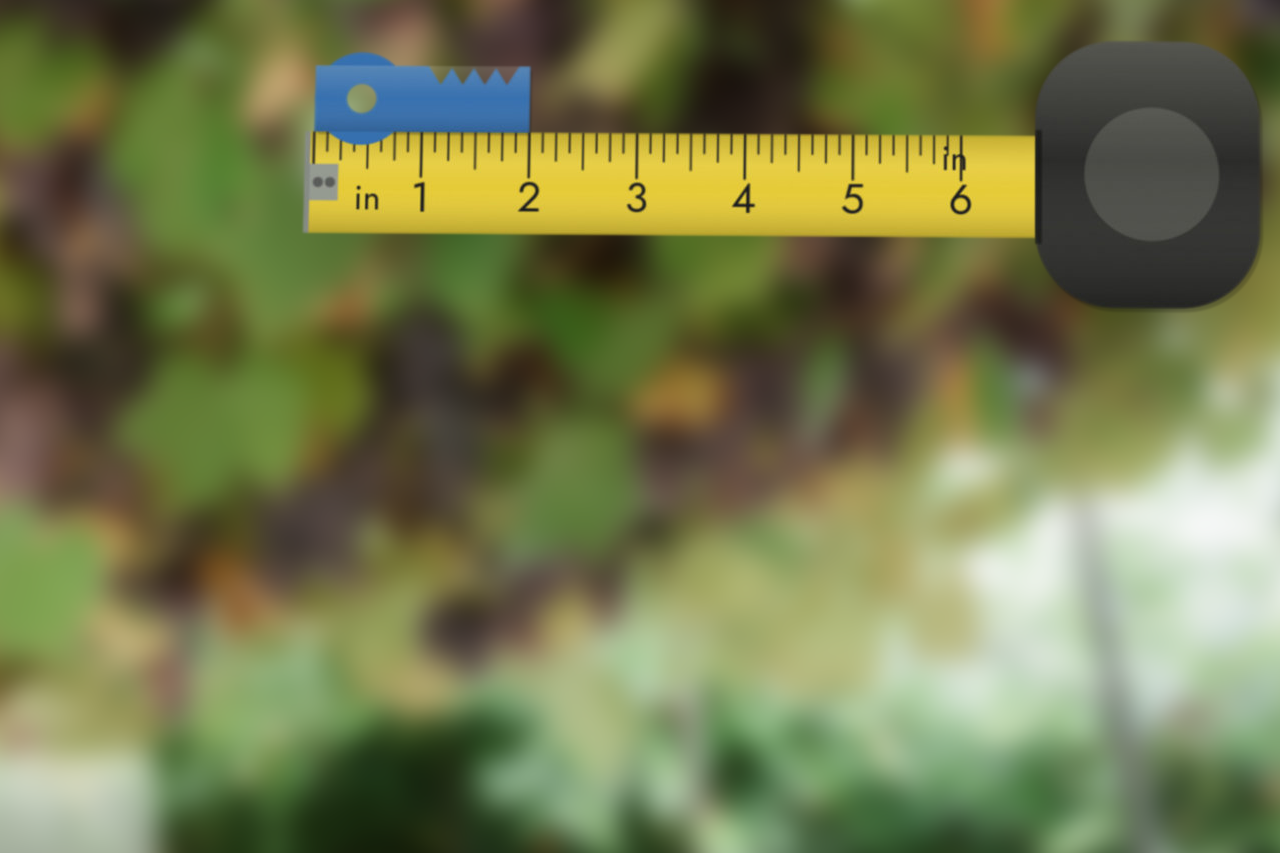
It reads value=2 unit=in
